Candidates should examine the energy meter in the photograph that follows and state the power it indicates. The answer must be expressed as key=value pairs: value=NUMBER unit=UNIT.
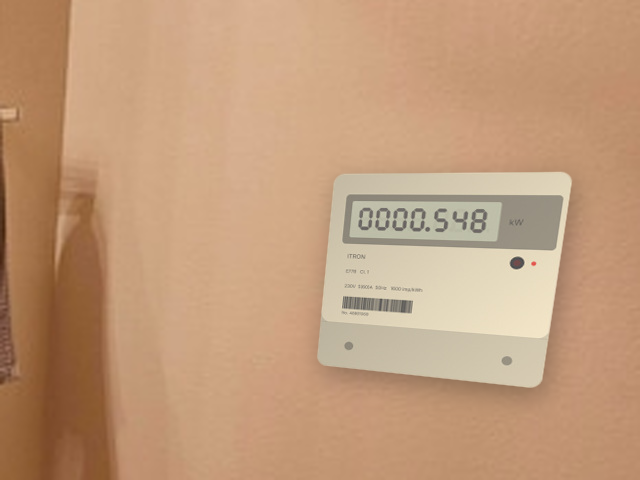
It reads value=0.548 unit=kW
